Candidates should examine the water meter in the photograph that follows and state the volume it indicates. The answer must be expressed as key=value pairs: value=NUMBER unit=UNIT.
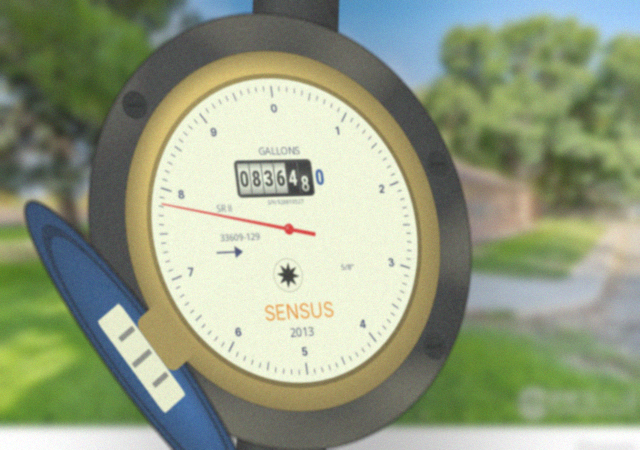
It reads value=836477.8 unit=gal
